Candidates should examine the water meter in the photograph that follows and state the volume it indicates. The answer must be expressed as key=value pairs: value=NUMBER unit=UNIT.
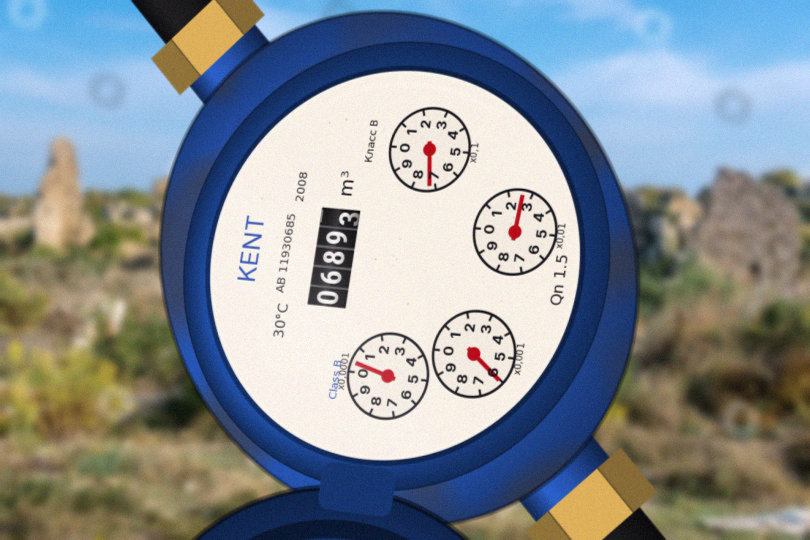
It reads value=6892.7260 unit=m³
